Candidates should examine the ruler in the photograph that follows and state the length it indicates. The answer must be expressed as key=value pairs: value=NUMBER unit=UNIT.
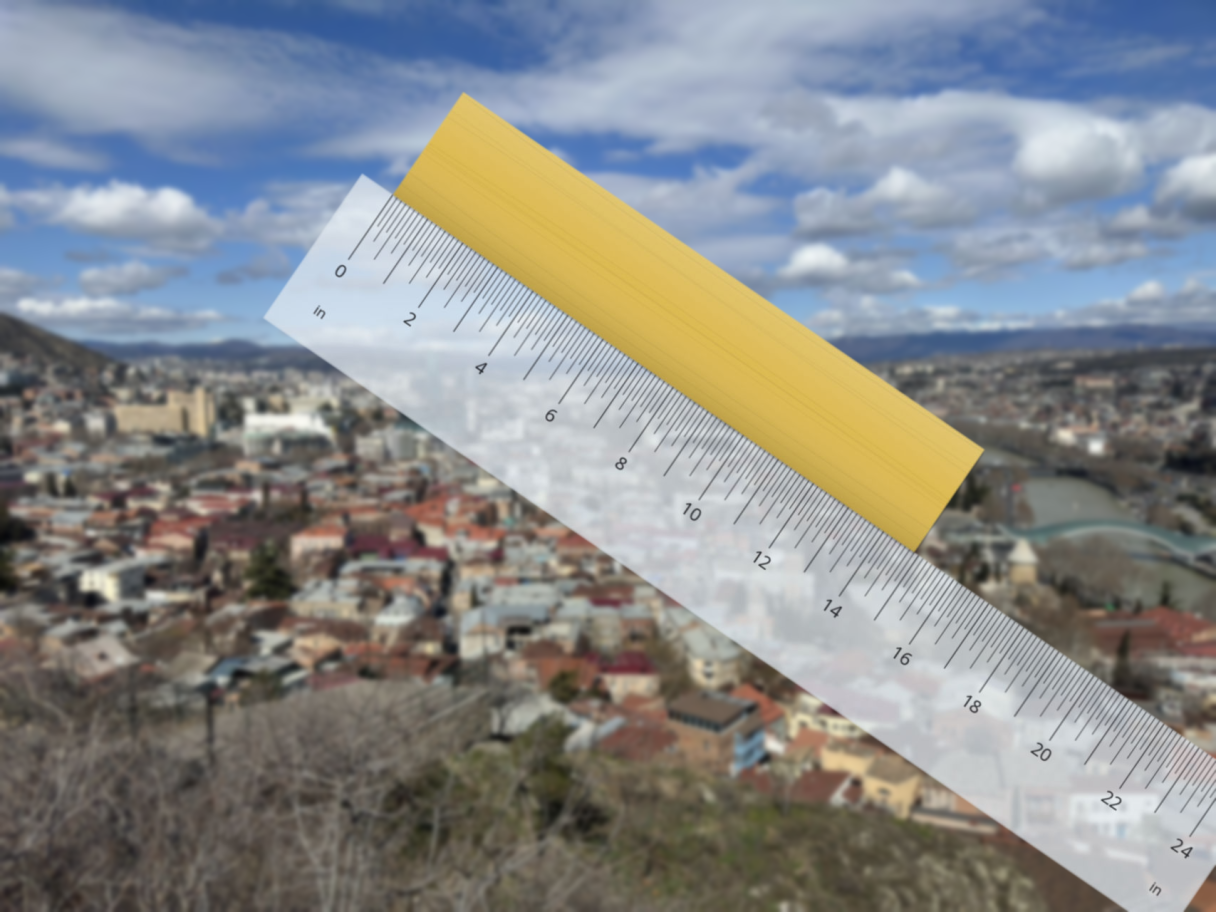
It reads value=14.875 unit=in
